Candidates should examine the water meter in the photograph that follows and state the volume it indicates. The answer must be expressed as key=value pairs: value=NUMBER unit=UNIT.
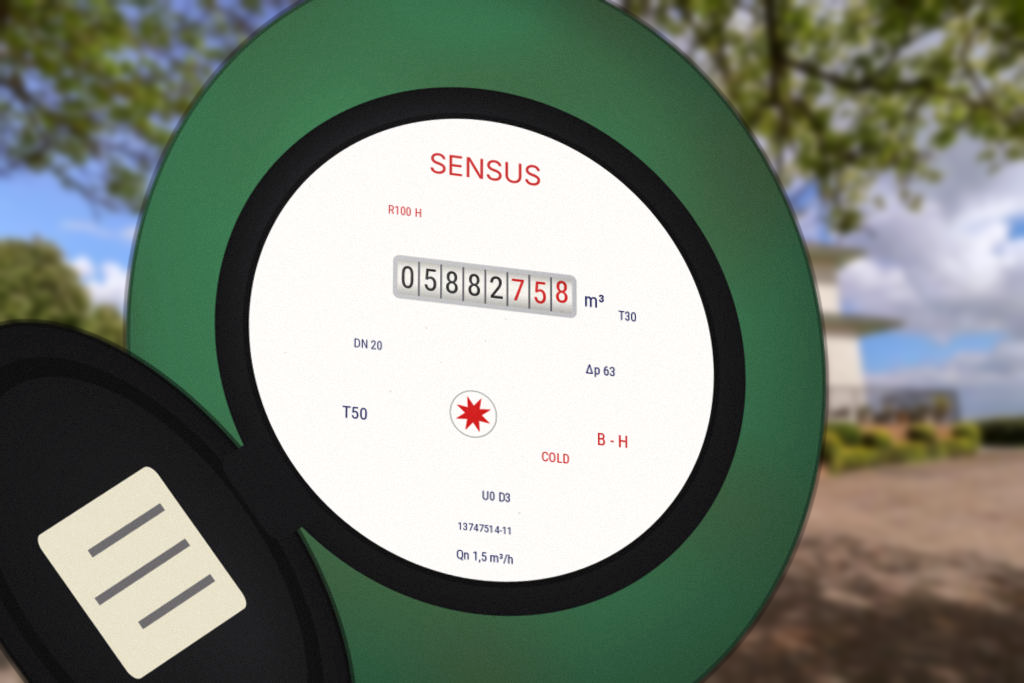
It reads value=5882.758 unit=m³
